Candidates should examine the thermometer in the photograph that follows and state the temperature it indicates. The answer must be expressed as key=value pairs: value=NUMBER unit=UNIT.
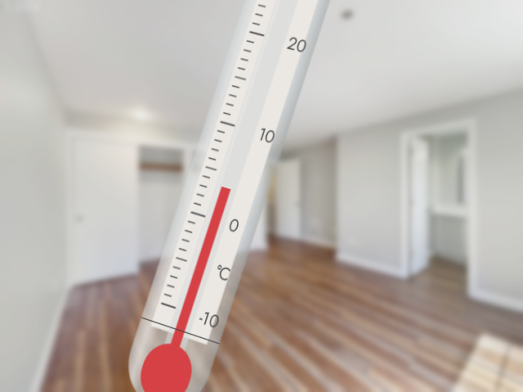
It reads value=3.5 unit=°C
